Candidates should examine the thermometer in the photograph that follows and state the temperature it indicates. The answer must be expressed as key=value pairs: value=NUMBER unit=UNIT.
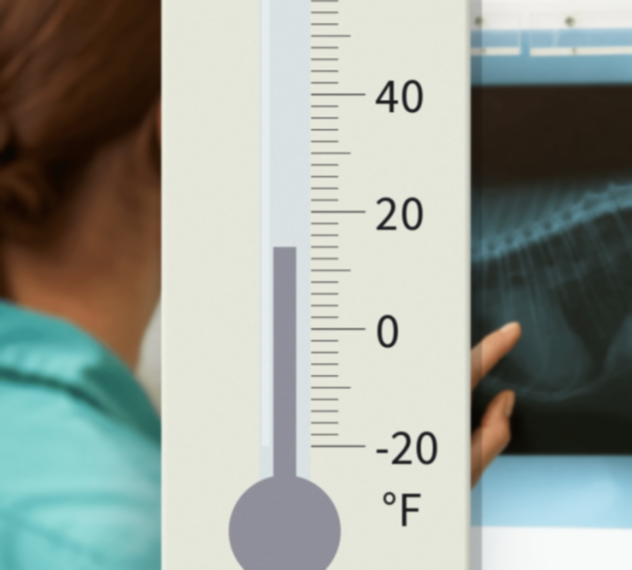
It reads value=14 unit=°F
